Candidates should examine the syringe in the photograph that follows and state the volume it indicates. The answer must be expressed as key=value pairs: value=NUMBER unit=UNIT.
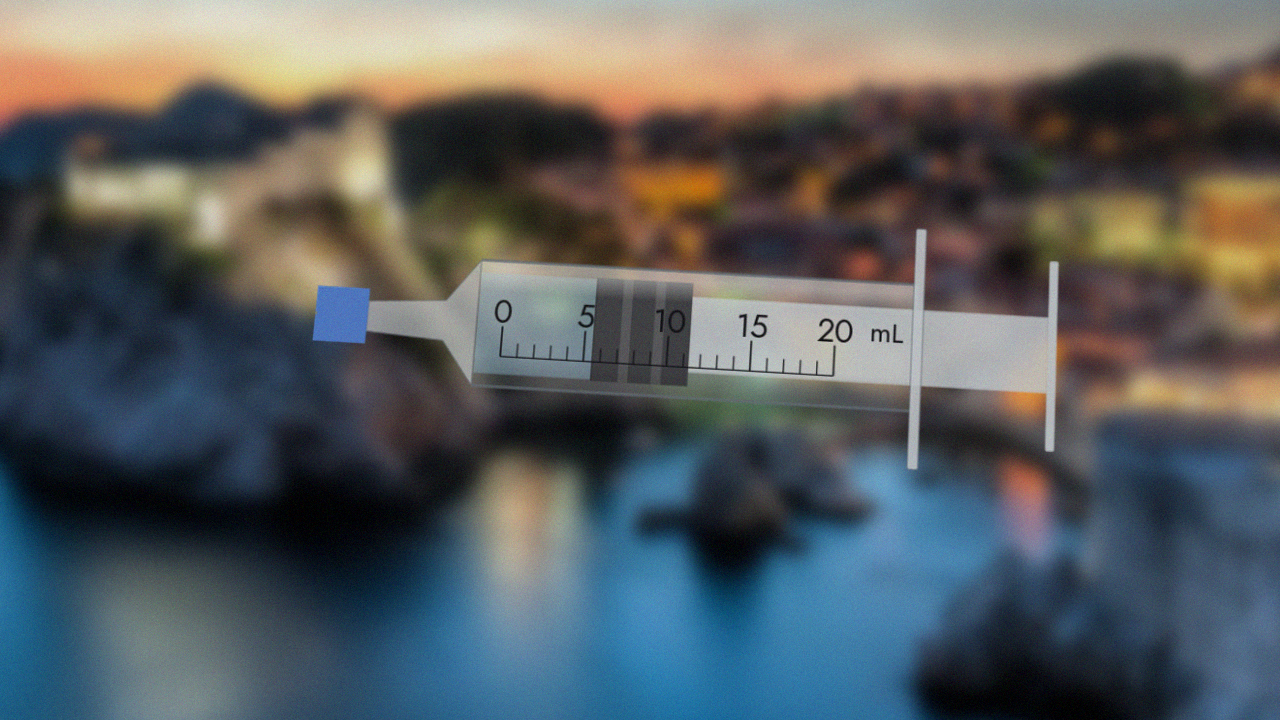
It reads value=5.5 unit=mL
